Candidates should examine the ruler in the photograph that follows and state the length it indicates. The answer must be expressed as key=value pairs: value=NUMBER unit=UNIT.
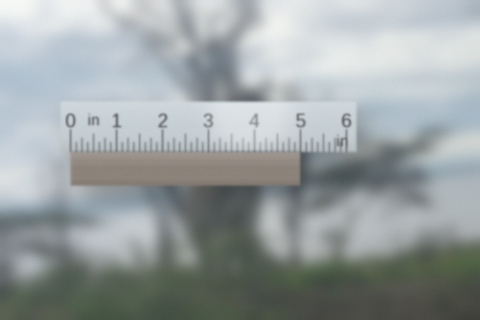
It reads value=5 unit=in
